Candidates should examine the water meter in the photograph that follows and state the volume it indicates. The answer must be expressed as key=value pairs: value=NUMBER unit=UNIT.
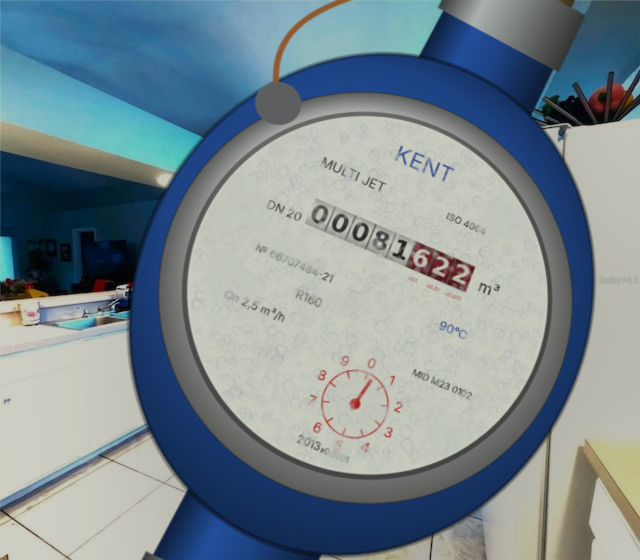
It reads value=81.6220 unit=m³
